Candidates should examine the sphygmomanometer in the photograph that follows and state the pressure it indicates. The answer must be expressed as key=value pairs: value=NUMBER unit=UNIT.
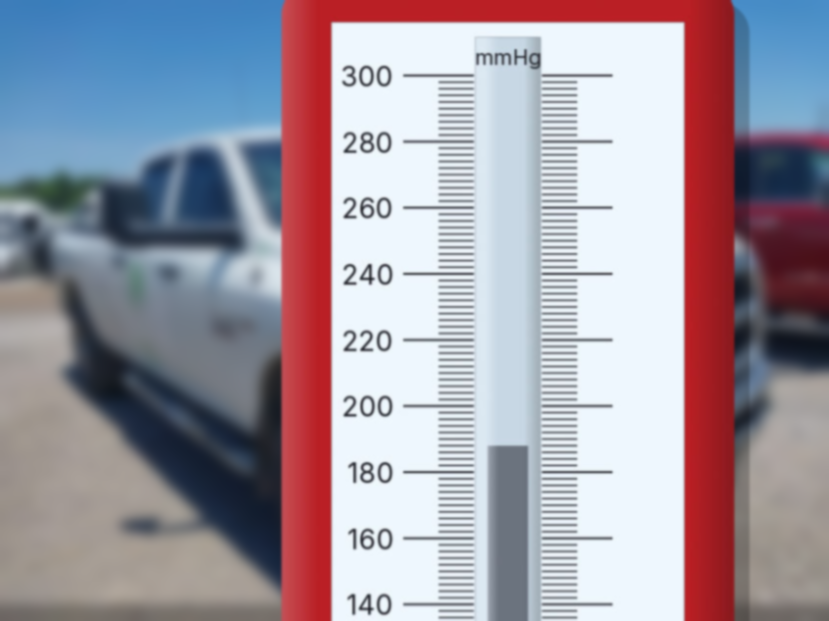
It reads value=188 unit=mmHg
